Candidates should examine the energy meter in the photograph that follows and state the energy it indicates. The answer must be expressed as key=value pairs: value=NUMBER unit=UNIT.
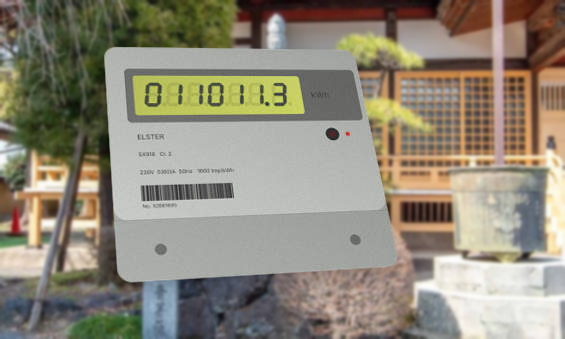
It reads value=11011.3 unit=kWh
